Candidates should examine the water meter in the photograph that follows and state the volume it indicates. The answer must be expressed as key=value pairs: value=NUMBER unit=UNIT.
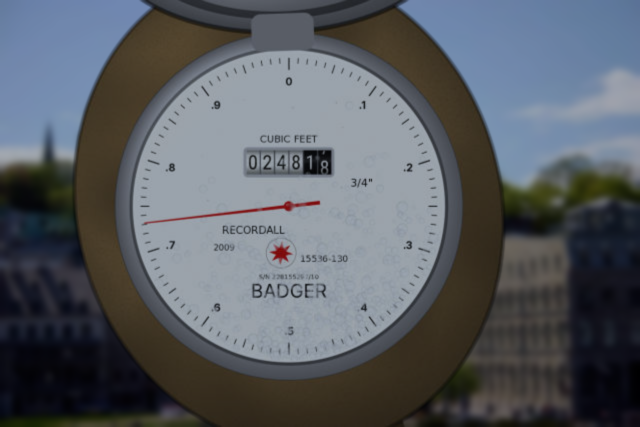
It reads value=24817.73 unit=ft³
